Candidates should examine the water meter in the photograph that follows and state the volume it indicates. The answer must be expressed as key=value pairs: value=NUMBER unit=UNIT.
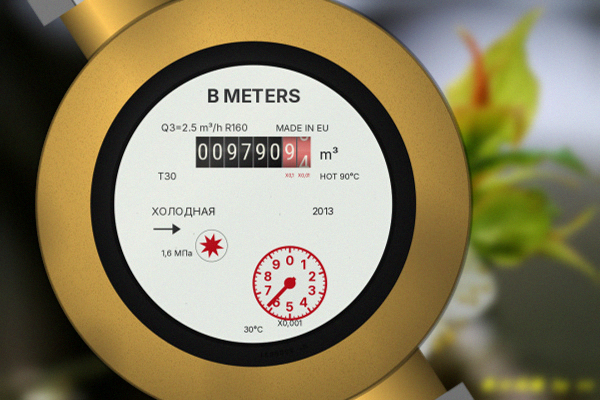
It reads value=9790.936 unit=m³
